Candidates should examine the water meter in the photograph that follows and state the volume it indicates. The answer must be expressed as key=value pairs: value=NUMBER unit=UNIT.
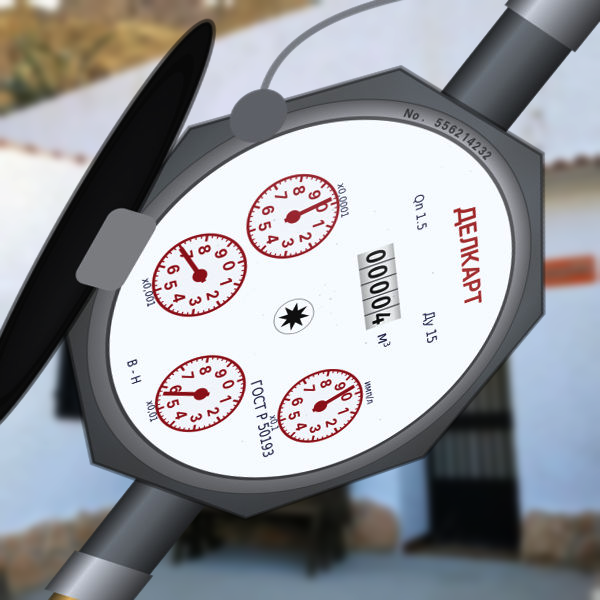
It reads value=3.9569 unit=m³
